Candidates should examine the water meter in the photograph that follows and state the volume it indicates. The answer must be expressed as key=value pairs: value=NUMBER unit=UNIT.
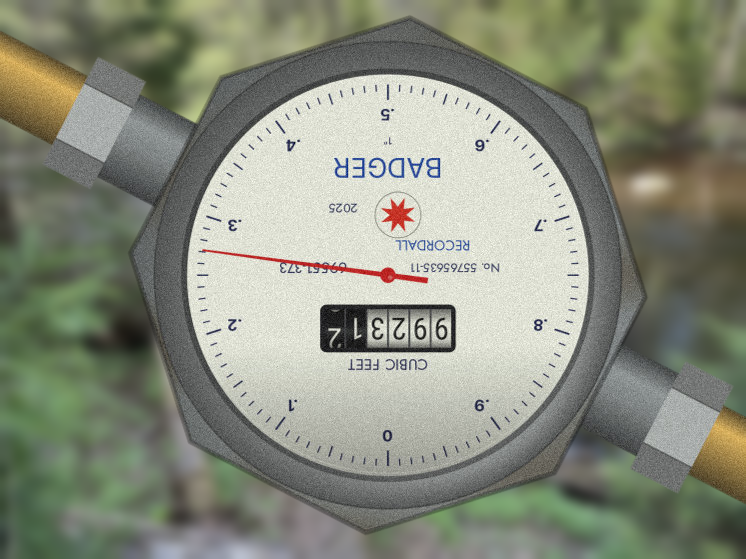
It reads value=992312.27 unit=ft³
